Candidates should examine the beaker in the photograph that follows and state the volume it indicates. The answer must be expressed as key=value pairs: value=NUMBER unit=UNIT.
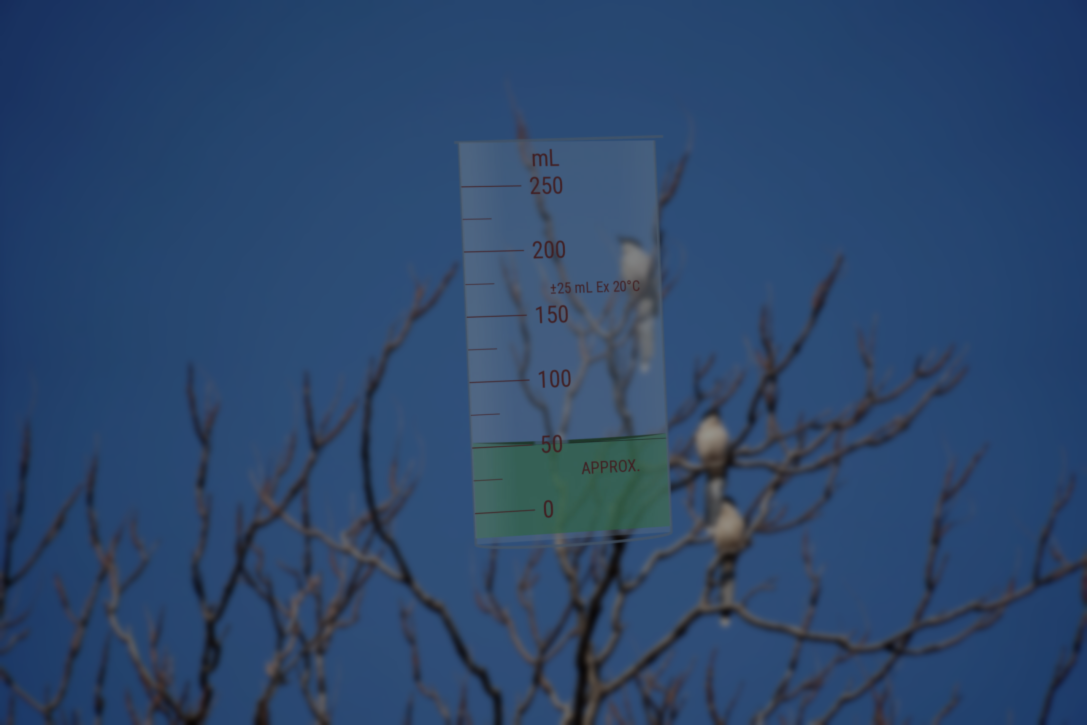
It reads value=50 unit=mL
